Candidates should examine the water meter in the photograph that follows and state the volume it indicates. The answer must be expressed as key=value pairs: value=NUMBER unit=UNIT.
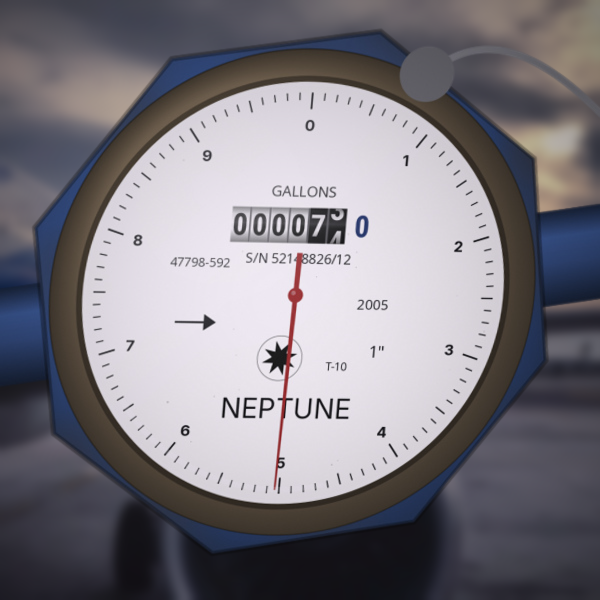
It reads value=735.0 unit=gal
